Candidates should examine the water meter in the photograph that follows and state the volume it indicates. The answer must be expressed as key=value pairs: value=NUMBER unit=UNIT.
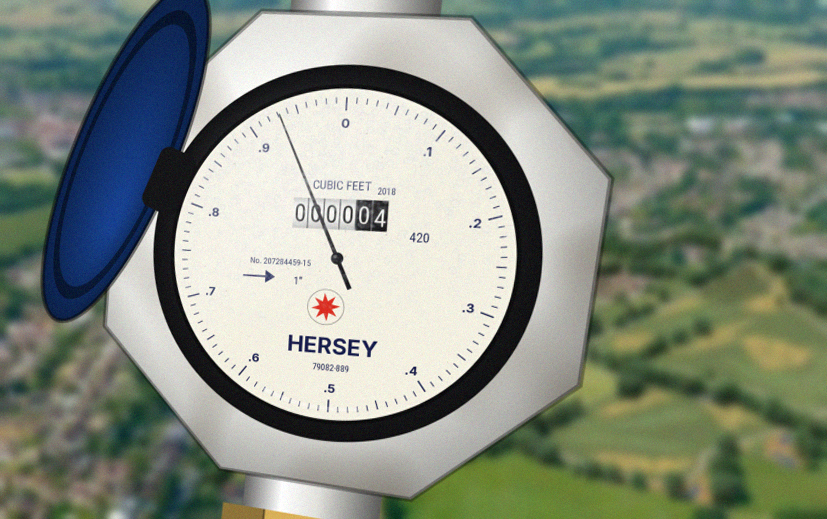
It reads value=3.93 unit=ft³
